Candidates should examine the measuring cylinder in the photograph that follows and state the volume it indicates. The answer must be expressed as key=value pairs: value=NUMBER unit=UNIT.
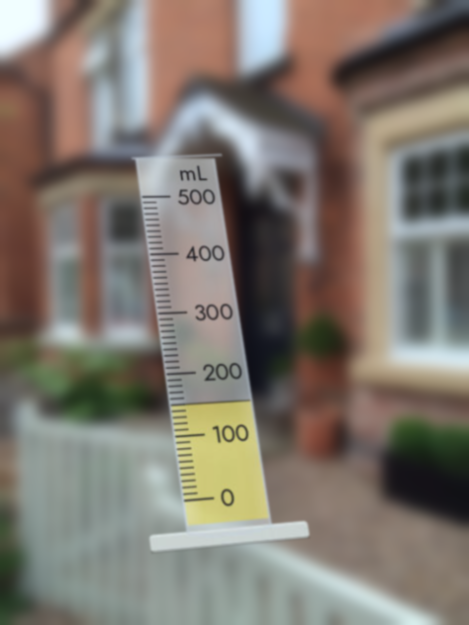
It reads value=150 unit=mL
